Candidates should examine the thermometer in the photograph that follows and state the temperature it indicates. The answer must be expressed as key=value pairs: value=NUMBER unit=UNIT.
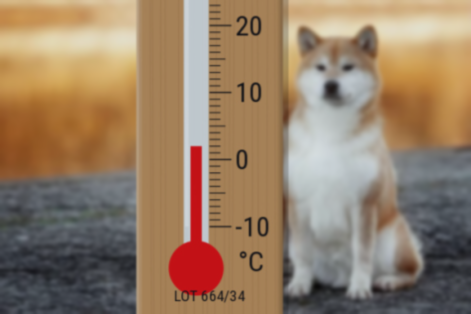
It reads value=2 unit=°C
